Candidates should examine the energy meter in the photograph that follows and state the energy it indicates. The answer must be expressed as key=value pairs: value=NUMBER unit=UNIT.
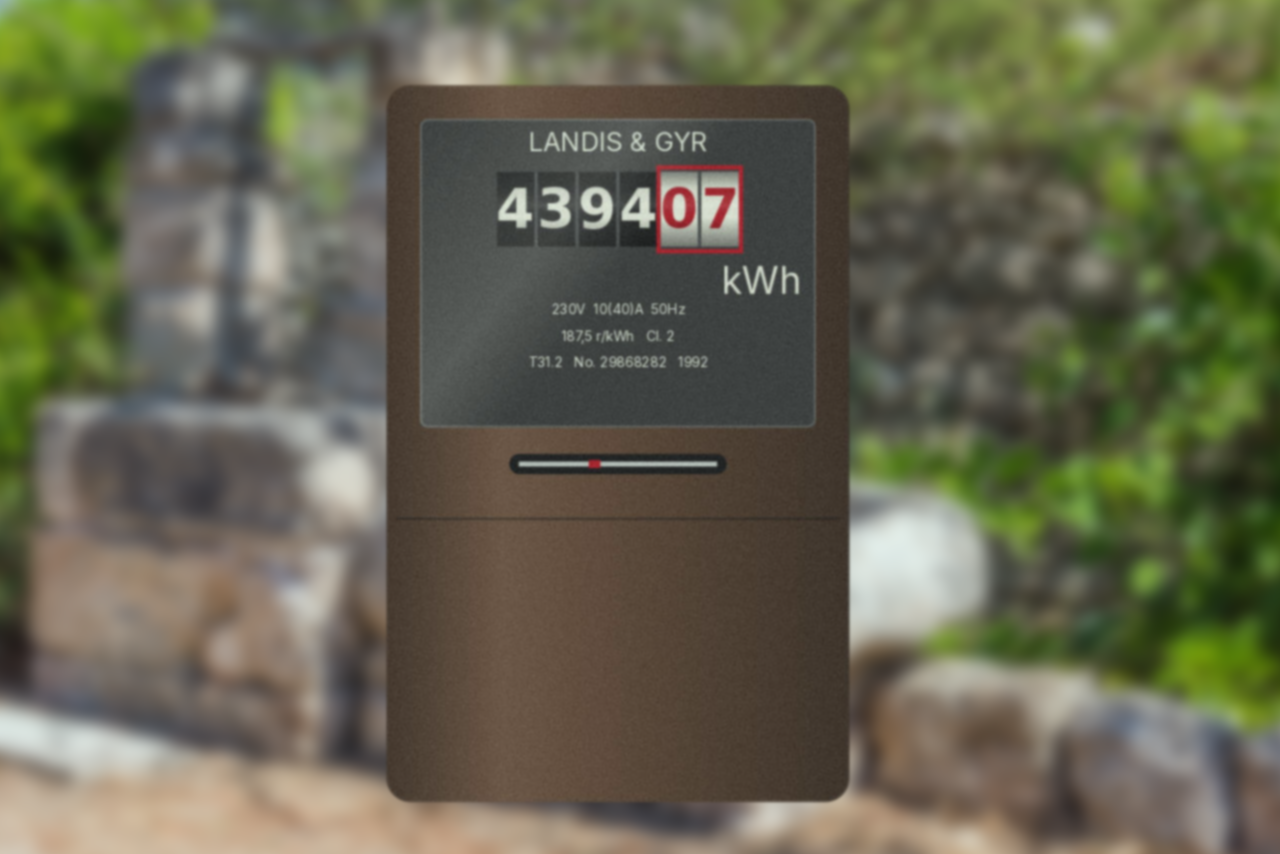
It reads value=4394.07 unit=kWh
